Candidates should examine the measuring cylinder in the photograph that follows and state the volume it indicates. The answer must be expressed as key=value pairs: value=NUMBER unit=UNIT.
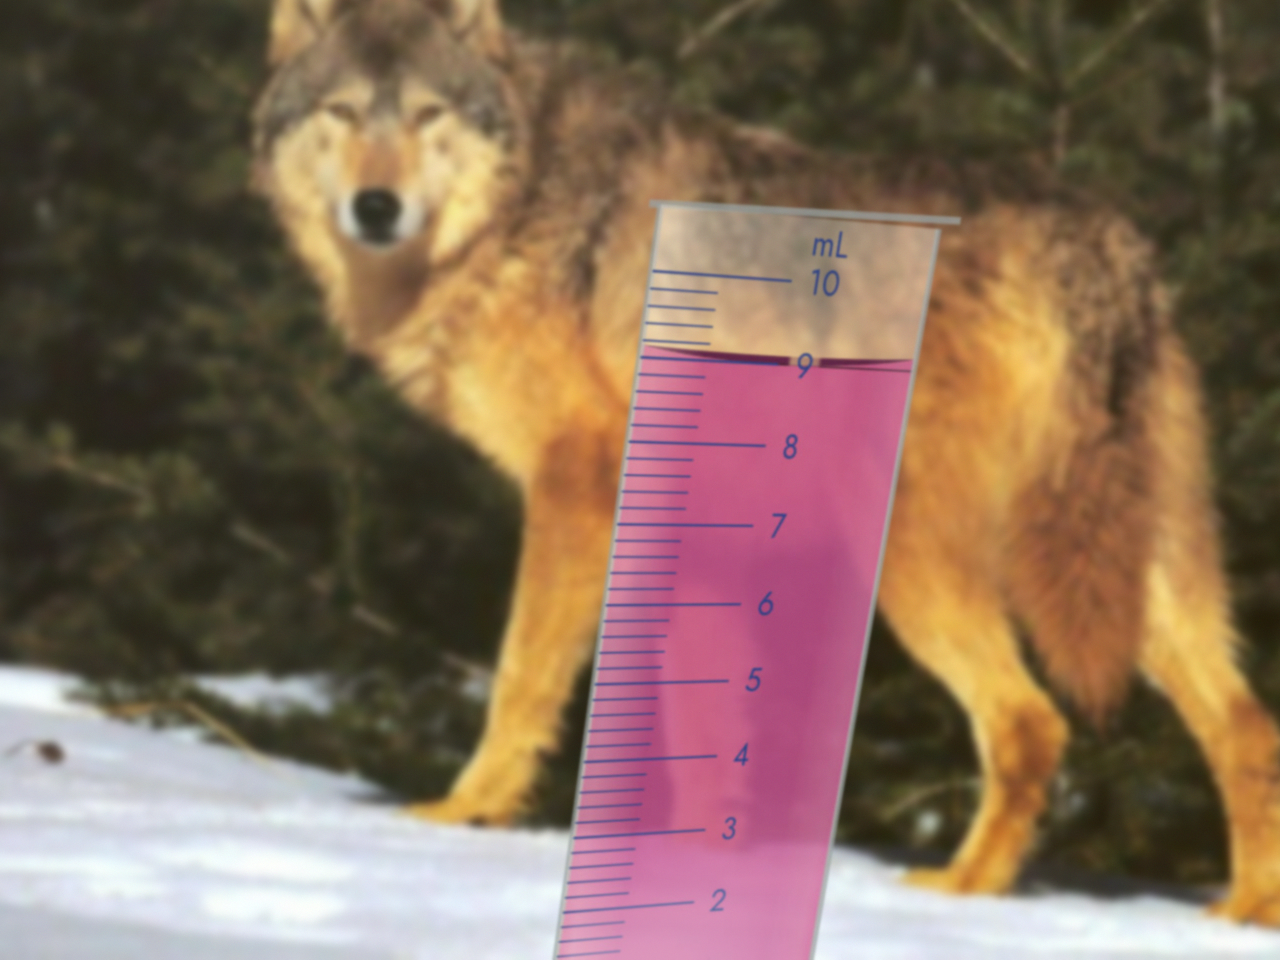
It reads value=9 unit=mL
